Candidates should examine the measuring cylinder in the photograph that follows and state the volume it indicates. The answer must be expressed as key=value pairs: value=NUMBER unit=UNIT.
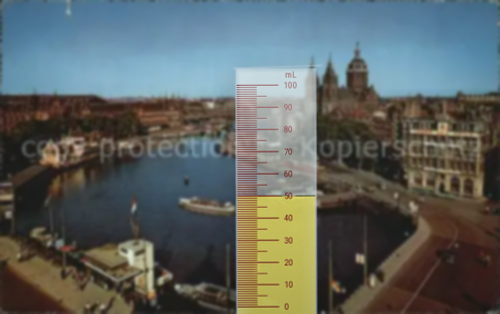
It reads value=50 unit=mL
